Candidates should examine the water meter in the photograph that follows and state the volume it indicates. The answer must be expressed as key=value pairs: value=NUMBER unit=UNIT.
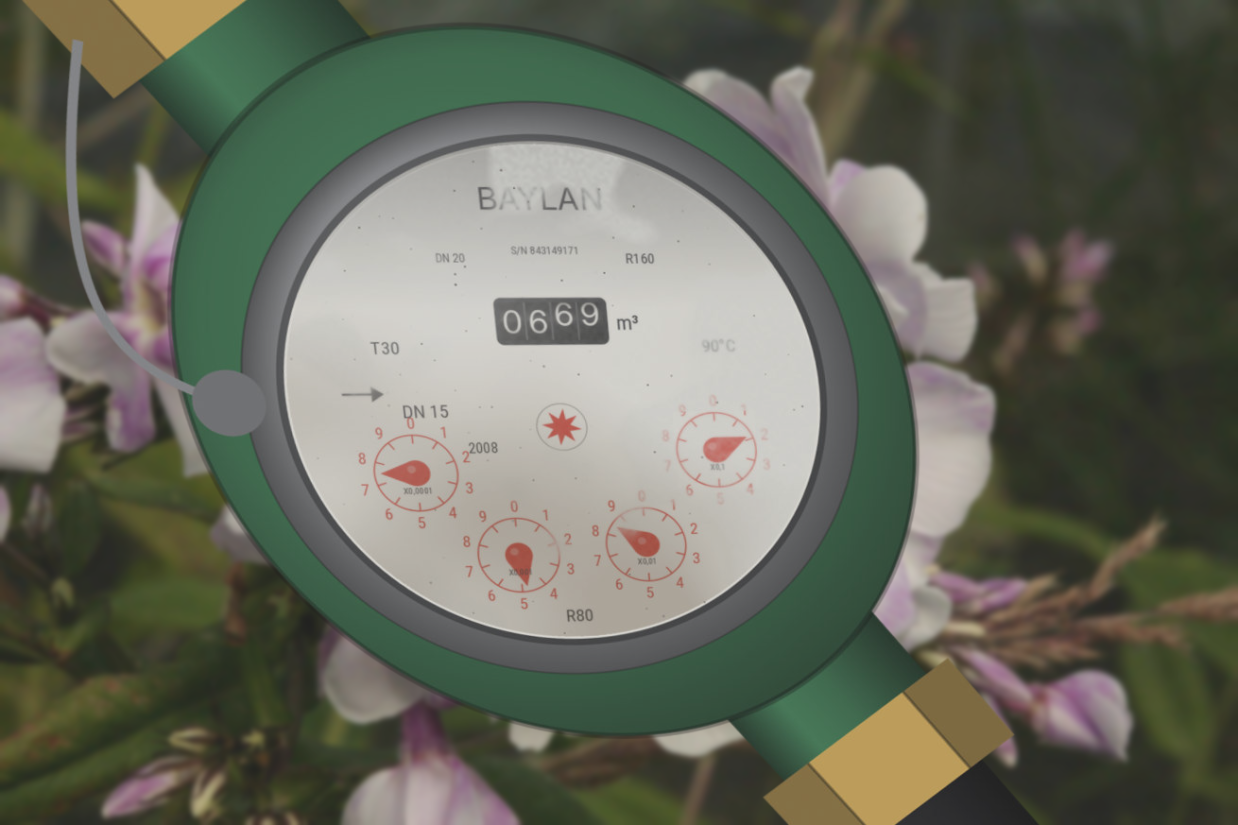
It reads value=669.1847 unit=m³
